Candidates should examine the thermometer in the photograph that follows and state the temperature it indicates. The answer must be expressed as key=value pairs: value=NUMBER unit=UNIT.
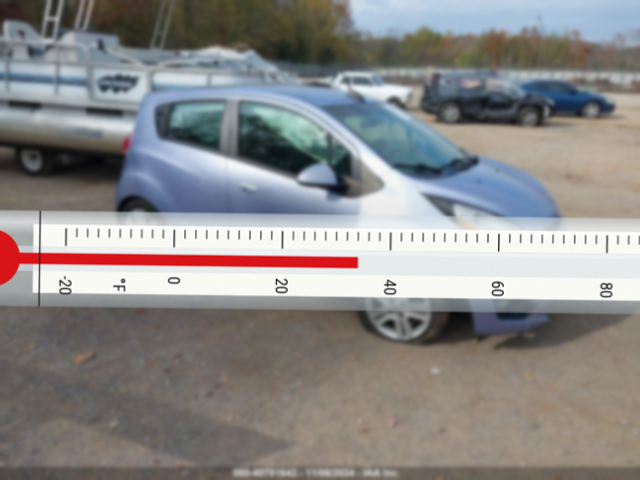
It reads value=34 unit=°F
